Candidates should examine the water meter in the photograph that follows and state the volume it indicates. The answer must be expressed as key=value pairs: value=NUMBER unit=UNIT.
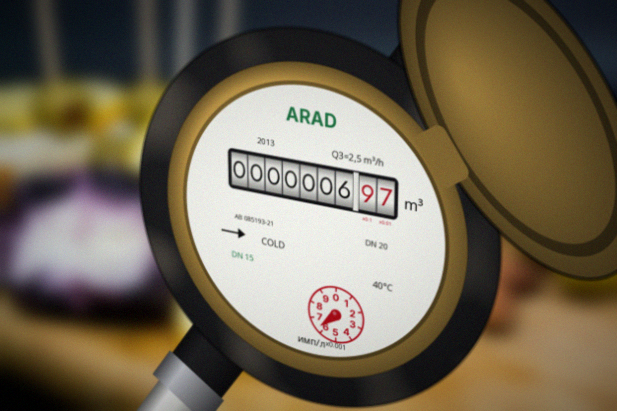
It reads value=6.976 unit=m³
